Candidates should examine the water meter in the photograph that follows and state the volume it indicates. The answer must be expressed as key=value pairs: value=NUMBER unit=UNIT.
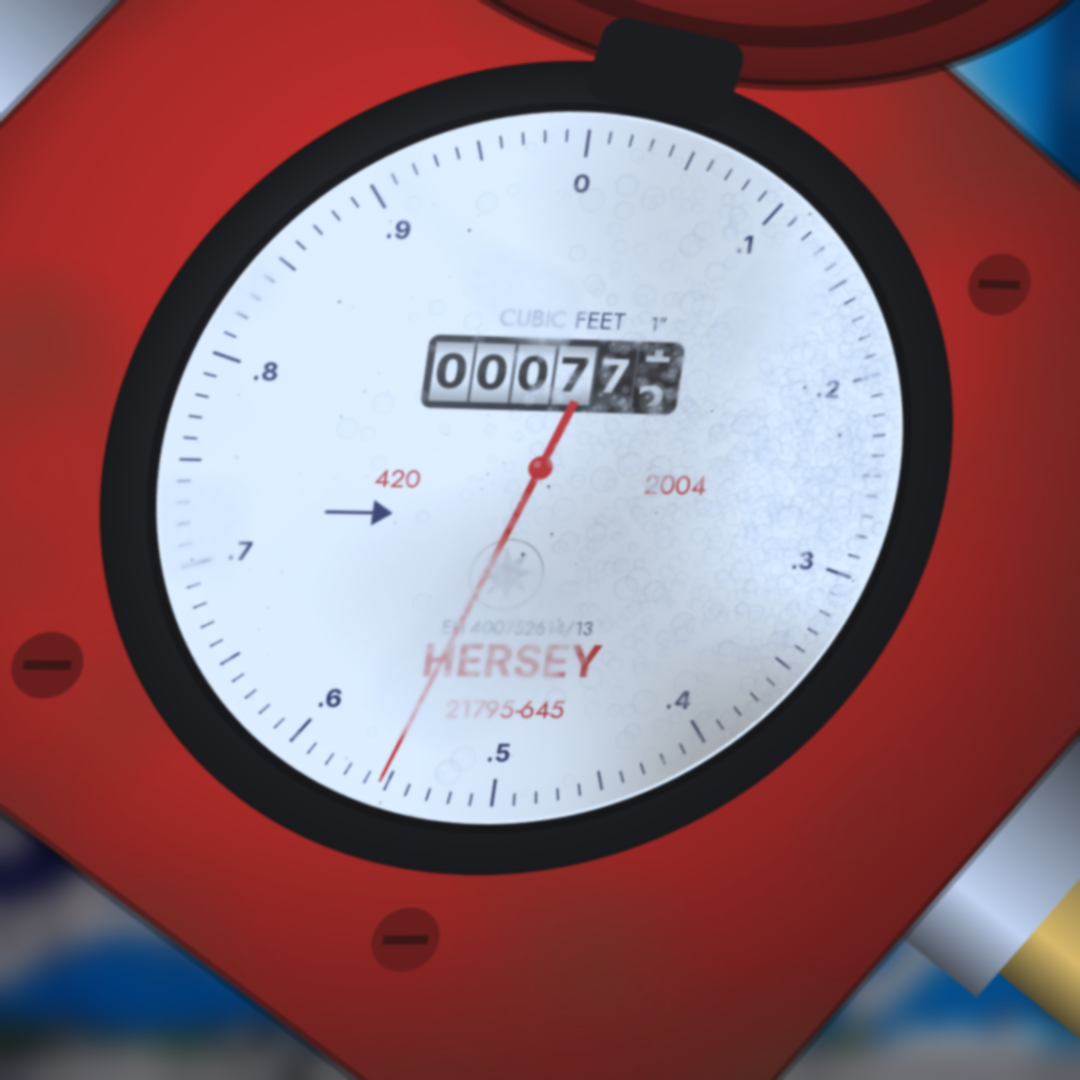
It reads value=771.55 unit=ft³
